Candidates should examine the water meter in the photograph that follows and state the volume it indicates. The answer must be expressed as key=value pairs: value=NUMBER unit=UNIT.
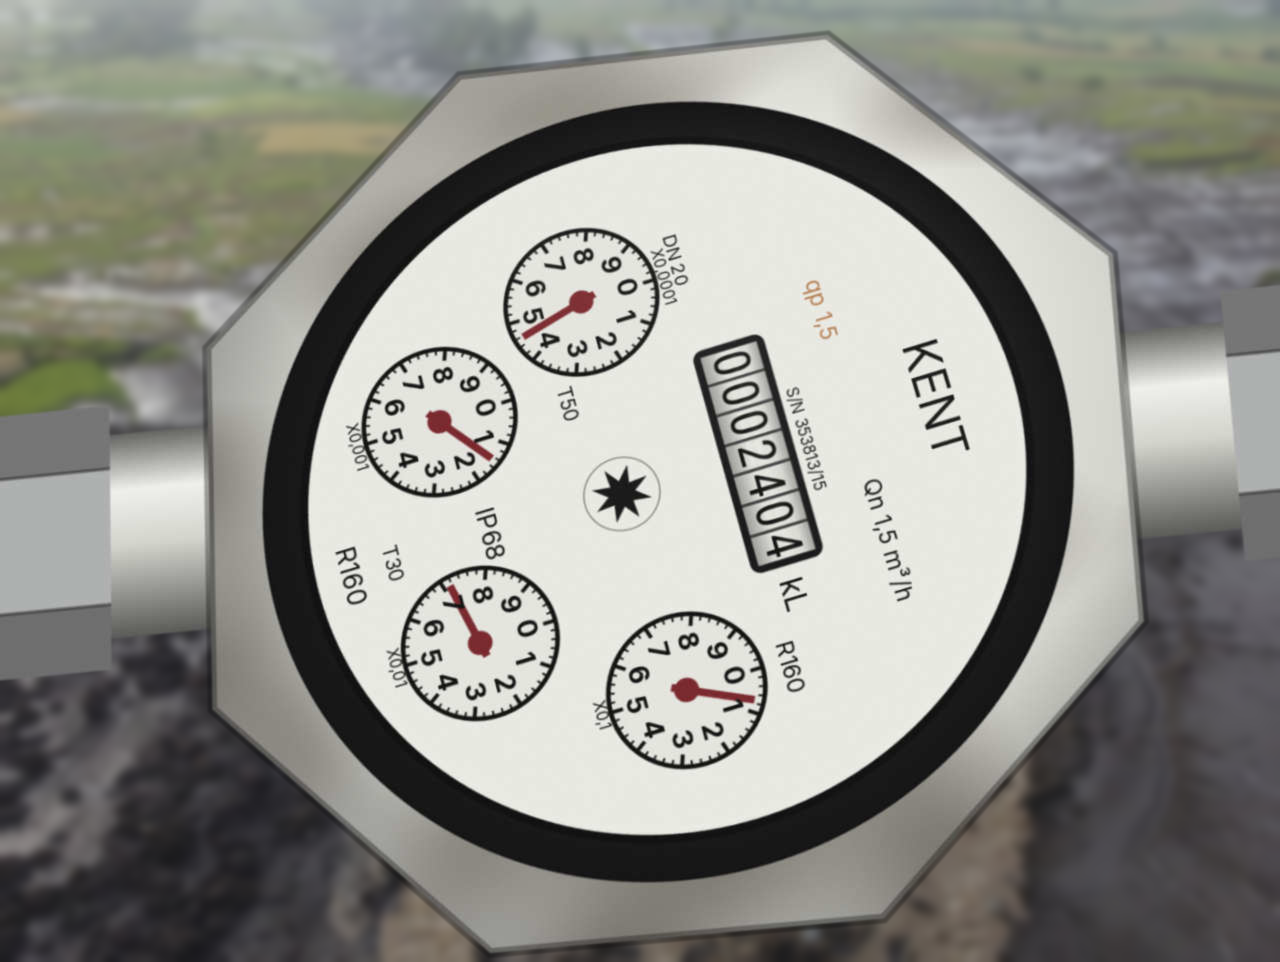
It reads value=2404.0714 unit=kL
